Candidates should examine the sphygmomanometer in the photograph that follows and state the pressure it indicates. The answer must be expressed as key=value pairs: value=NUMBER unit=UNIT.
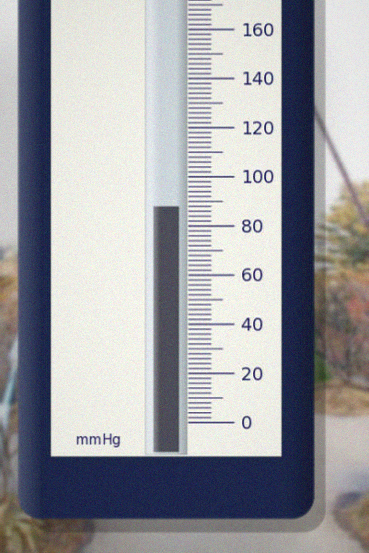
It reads value=88 unit=mmHg
